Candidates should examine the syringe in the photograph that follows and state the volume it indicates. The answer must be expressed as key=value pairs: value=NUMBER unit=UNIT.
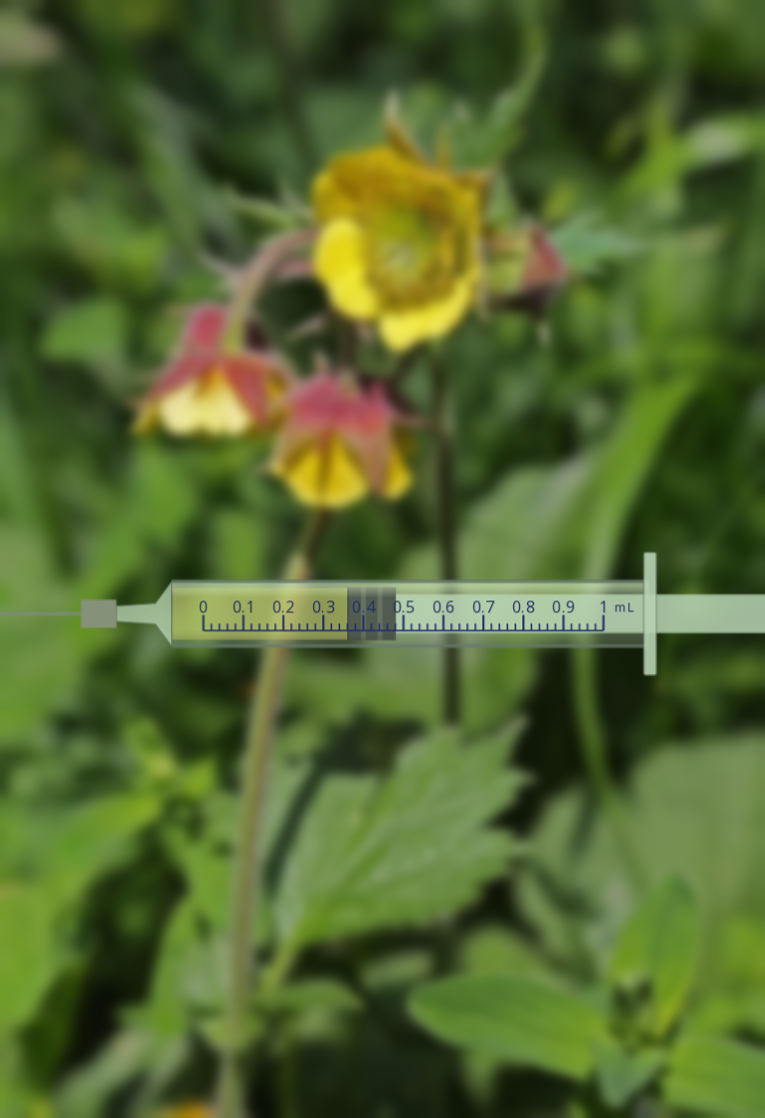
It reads value=0.36 unit=mL
